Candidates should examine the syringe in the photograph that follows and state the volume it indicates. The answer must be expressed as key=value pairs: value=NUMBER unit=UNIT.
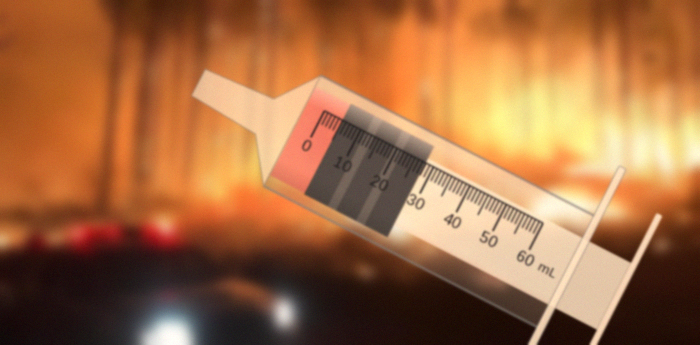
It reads value=5 unit=mL
